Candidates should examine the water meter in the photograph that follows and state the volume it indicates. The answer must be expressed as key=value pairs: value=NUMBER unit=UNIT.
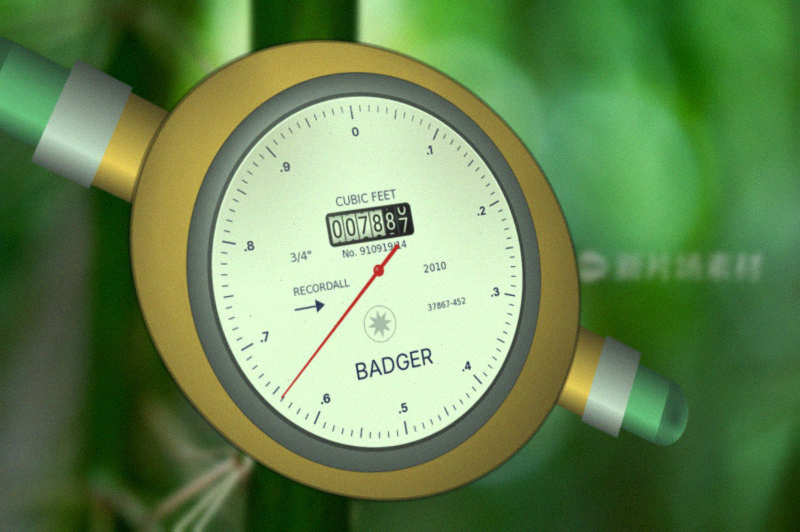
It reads value=7886.64 unit=ft³
